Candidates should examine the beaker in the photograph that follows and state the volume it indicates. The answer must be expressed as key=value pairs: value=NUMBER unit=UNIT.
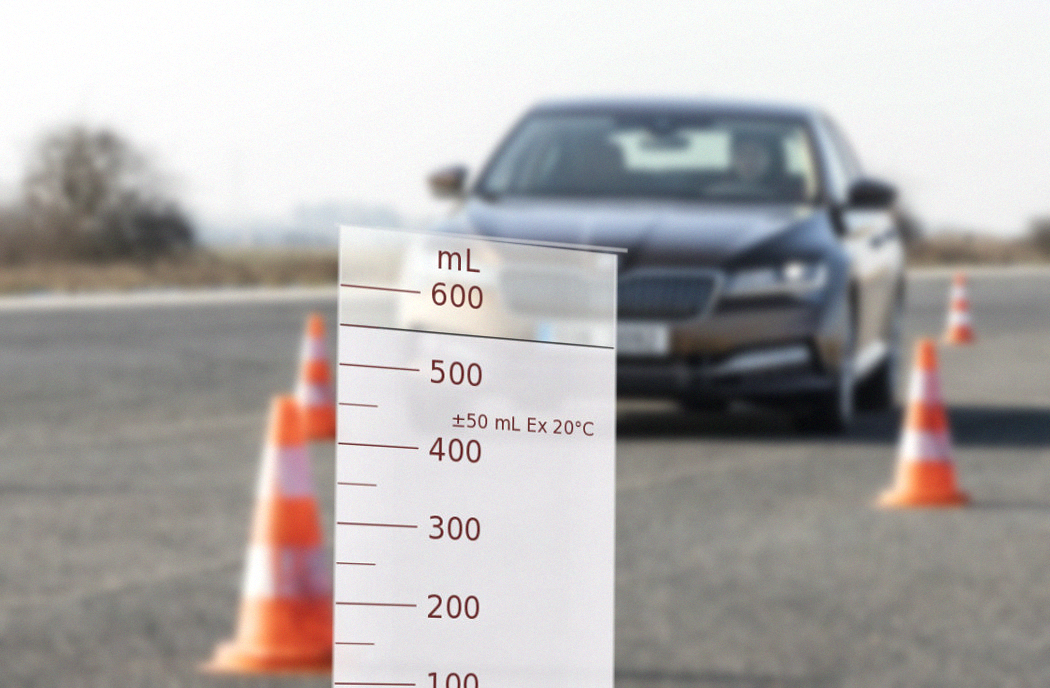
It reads value=550 unit=mL
